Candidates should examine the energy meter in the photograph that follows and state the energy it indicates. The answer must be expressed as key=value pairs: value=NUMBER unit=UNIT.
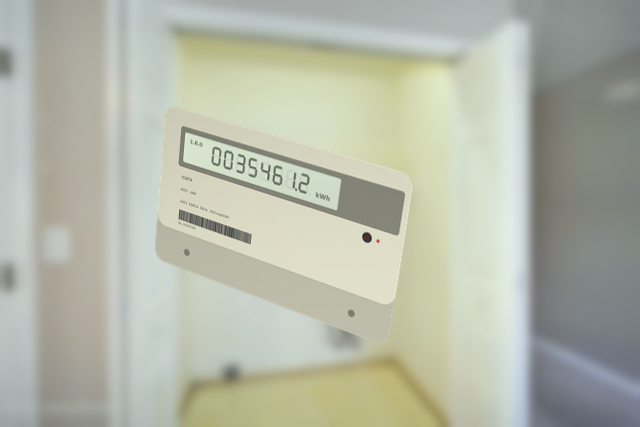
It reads value=35461.2 unit=kWh
